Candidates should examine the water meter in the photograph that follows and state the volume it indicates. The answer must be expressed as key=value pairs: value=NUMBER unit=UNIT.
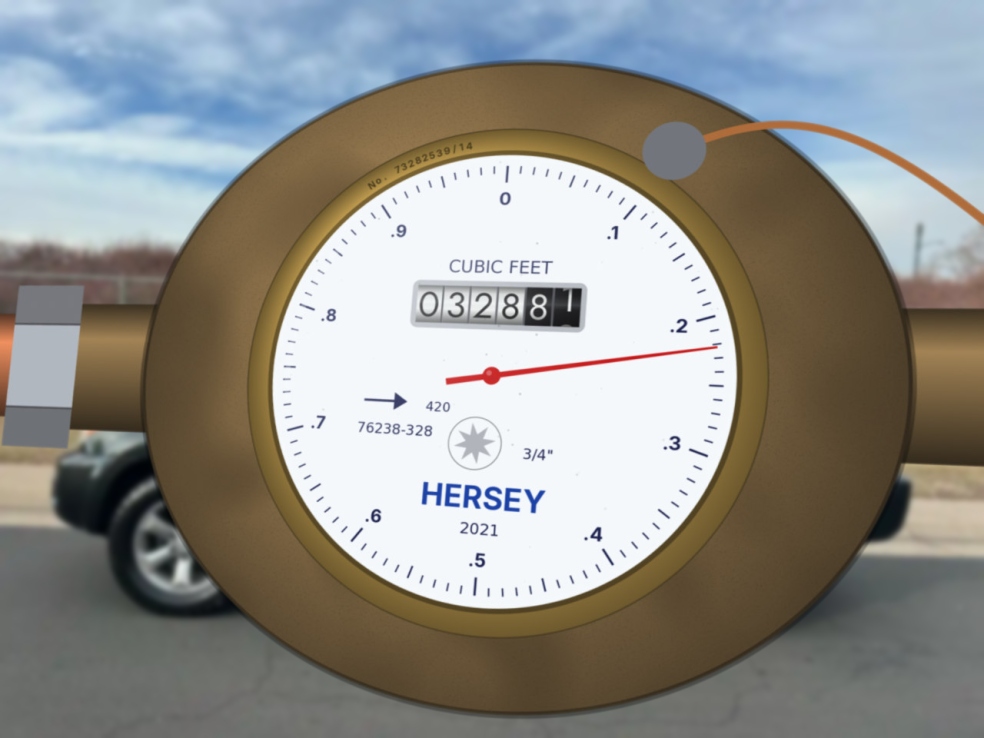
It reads value=32881.22 unit=ft³
